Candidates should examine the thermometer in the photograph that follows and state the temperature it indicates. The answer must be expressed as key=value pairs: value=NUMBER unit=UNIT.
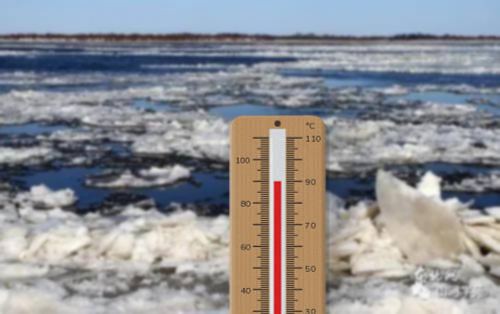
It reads value=90 unit=°C
